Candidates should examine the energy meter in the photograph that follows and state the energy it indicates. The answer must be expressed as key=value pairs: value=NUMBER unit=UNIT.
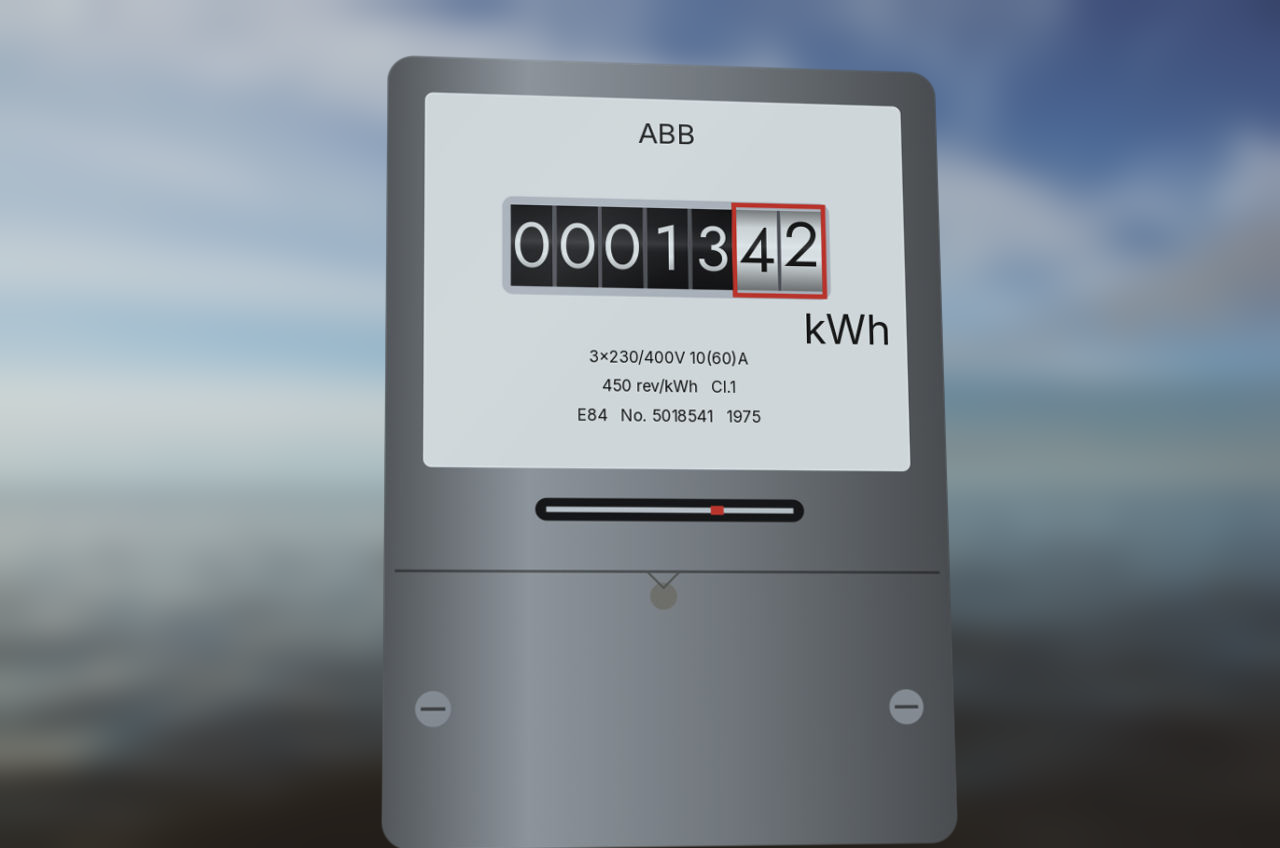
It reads value=13.42 unit=kWh
